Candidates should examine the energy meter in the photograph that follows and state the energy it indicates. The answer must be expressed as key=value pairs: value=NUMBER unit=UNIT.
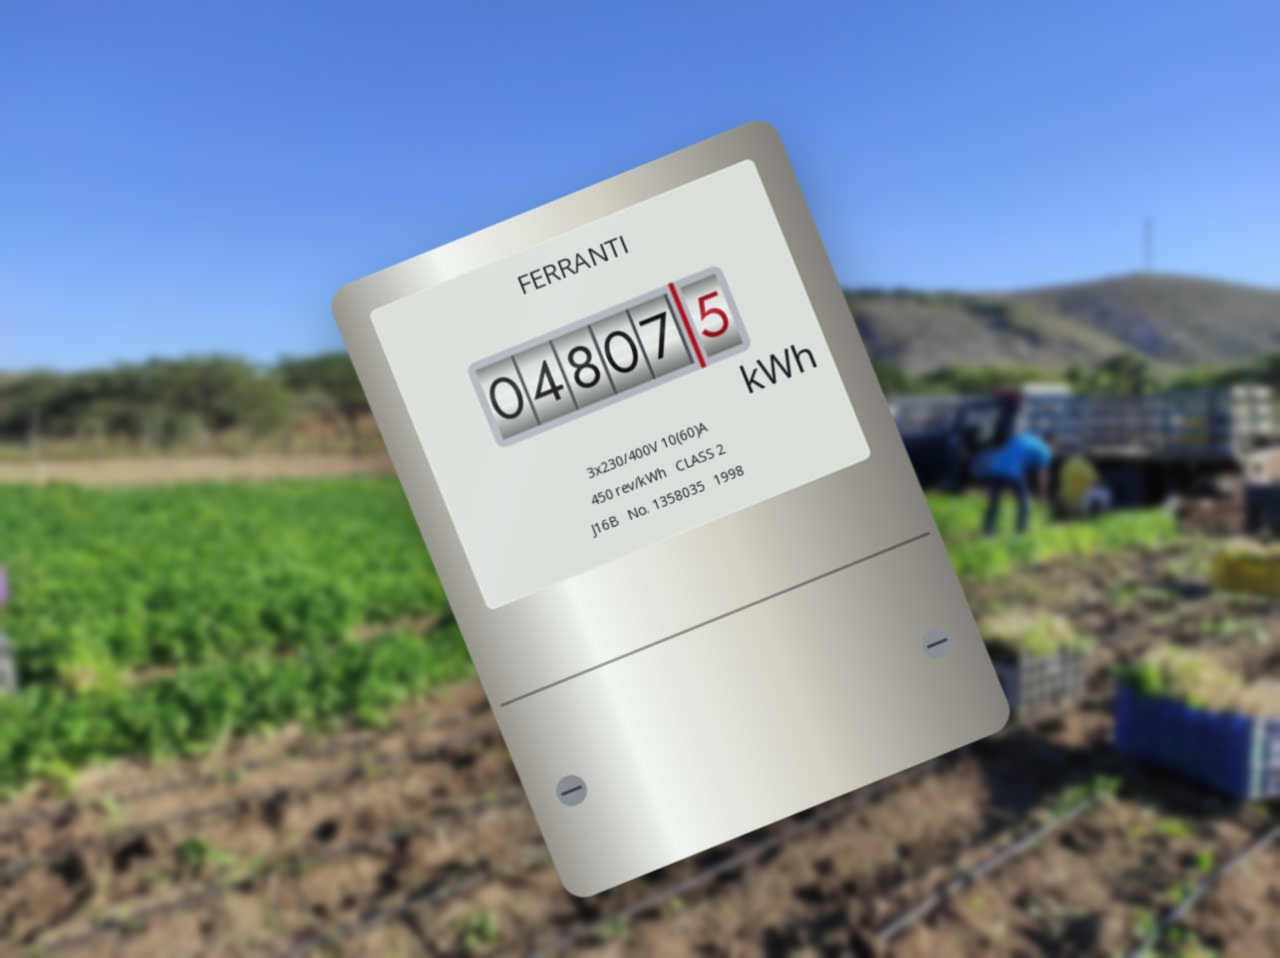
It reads value=4807.5 unit=kWh
